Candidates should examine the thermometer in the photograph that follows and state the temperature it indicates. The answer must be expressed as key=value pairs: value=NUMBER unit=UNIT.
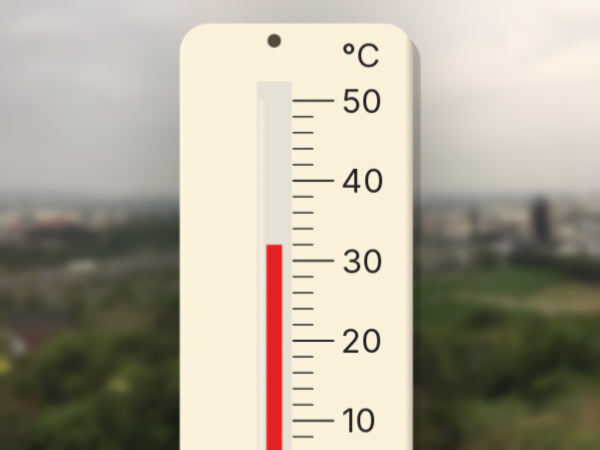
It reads value=32 unit=°C
